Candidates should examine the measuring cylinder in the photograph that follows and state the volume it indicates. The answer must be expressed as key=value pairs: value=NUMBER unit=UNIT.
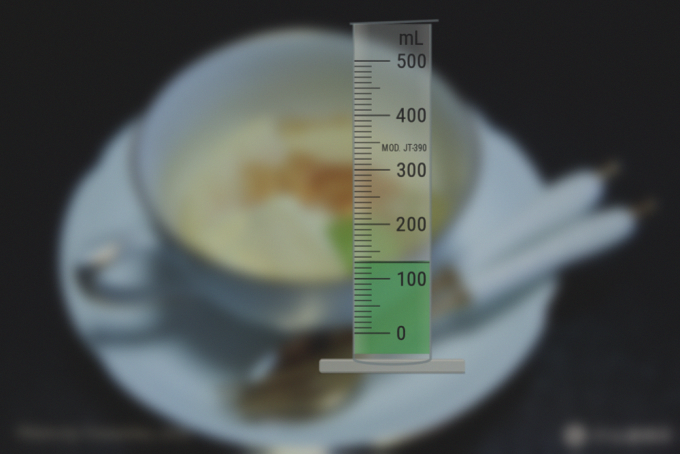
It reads value=130 unit=mL
